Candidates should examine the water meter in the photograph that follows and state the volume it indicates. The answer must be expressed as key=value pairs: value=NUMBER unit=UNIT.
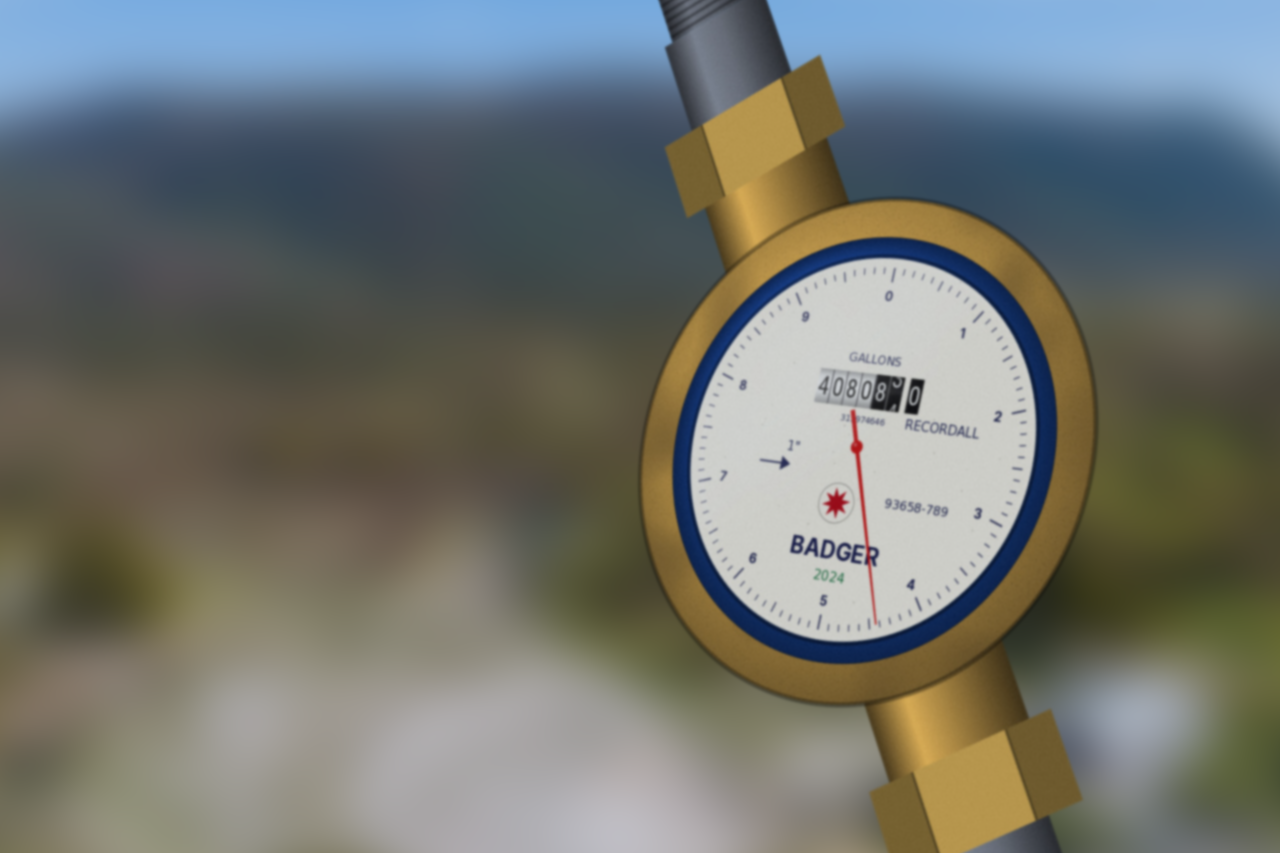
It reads value=4080834.4 unit=gal
